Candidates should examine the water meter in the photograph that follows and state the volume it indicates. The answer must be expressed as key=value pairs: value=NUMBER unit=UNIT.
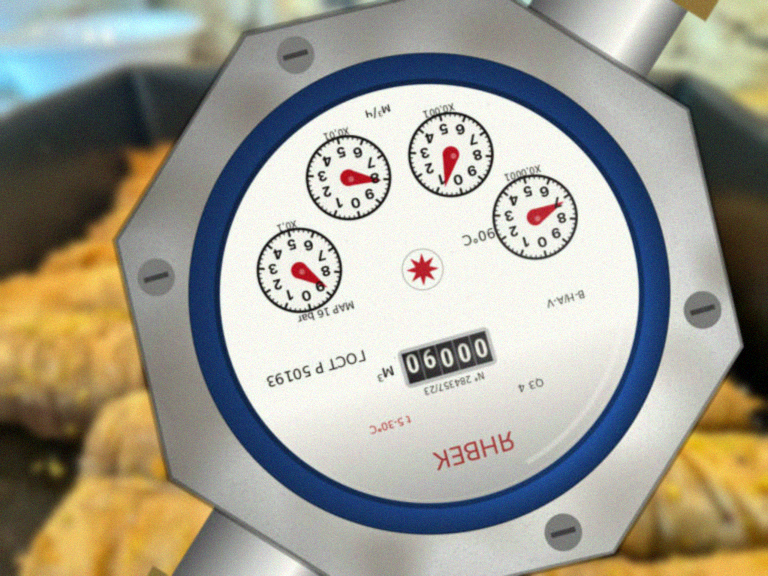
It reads value=89.8807 unit=m³
